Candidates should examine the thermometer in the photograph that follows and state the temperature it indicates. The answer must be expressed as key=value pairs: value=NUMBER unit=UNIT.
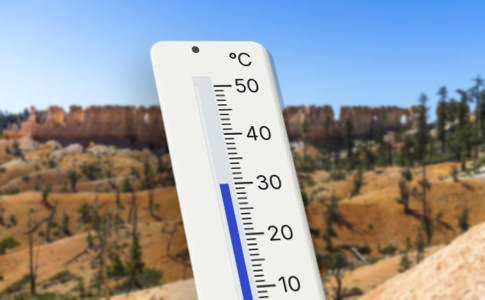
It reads value=30 unit=°C
